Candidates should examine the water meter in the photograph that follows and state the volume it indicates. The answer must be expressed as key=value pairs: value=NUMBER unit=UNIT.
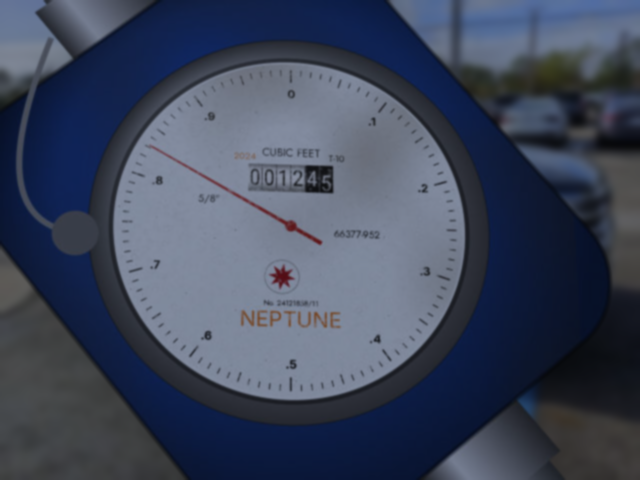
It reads value=1244.83 unit=ft³
